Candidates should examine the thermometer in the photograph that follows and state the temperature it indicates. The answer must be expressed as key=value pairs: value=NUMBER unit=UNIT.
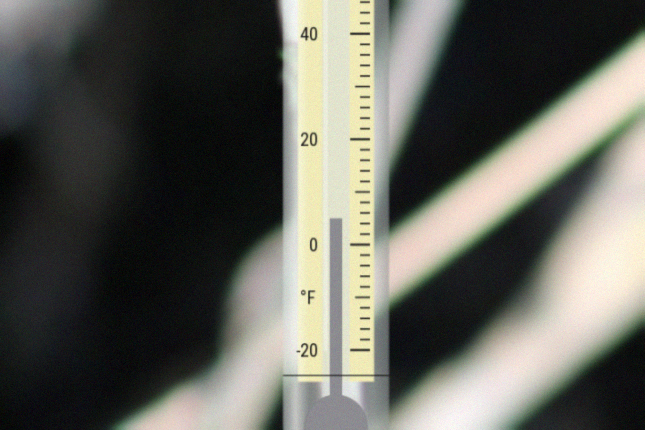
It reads value=5 unit=°F
